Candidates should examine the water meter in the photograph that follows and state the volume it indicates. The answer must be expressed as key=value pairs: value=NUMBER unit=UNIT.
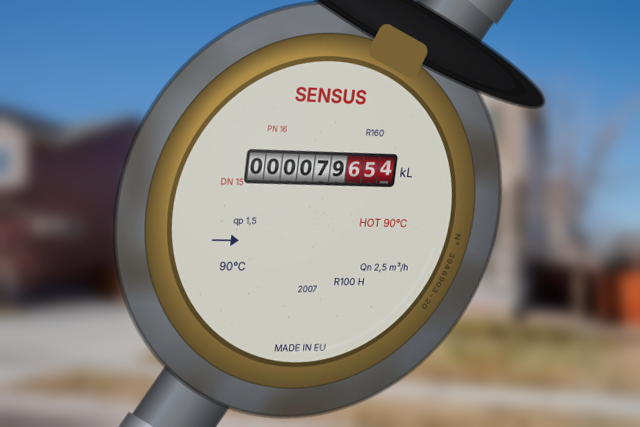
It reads value=79.654 unit=kL
